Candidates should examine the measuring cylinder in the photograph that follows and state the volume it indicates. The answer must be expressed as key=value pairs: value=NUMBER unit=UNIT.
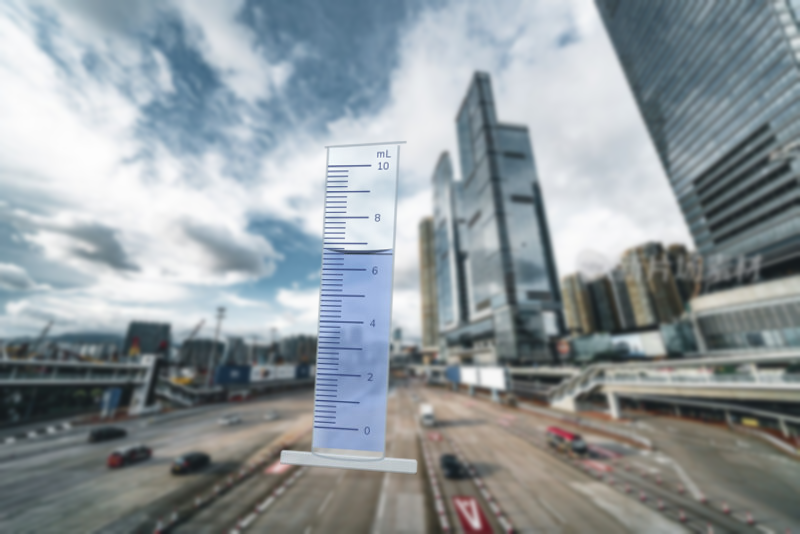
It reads value=6.6 unit=mL
